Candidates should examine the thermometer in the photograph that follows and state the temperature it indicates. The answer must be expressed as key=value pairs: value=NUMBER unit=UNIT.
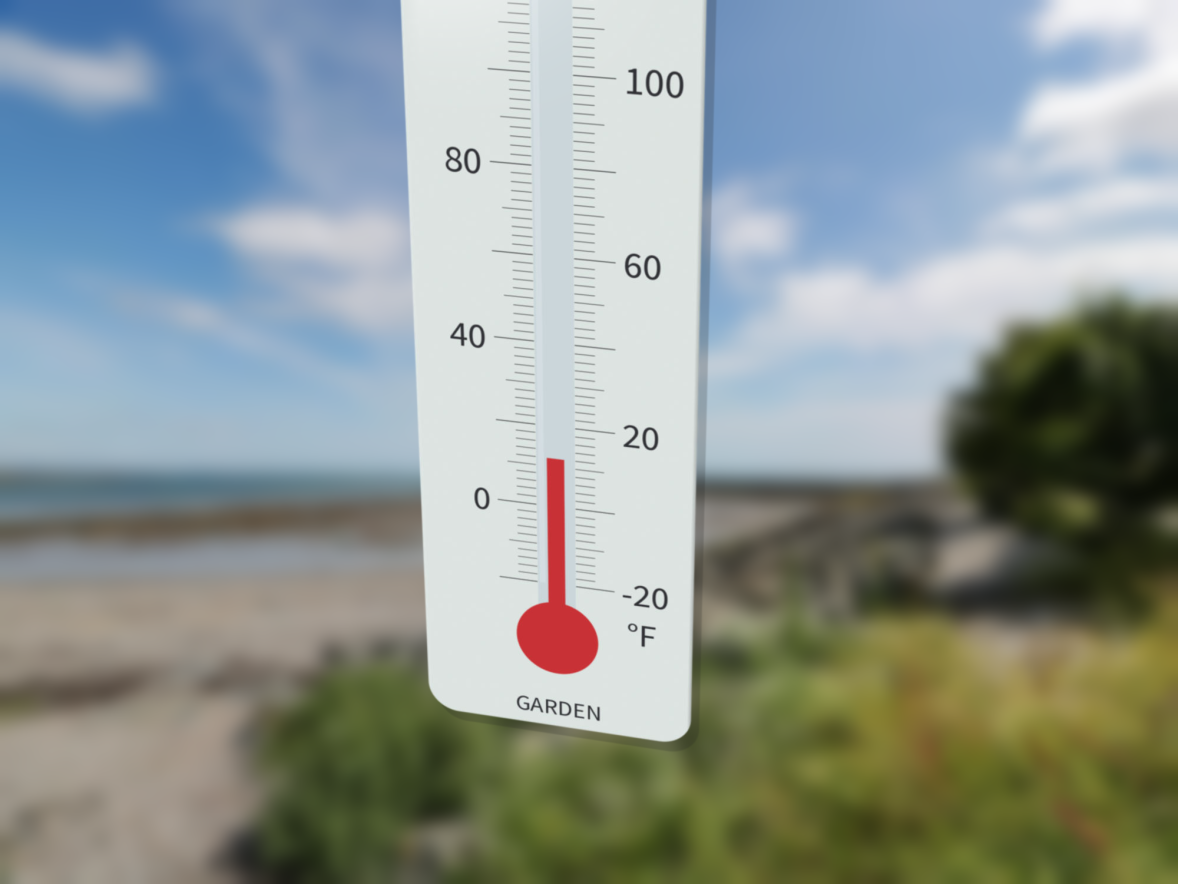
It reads value=12 unit=°F
